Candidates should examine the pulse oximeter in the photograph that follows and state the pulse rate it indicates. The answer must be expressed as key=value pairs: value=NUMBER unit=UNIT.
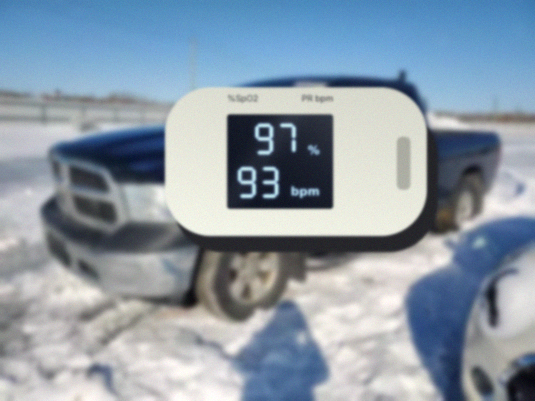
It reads value=93 unit=bpm
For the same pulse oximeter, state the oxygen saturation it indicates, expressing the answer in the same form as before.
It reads value=97 unit=%
